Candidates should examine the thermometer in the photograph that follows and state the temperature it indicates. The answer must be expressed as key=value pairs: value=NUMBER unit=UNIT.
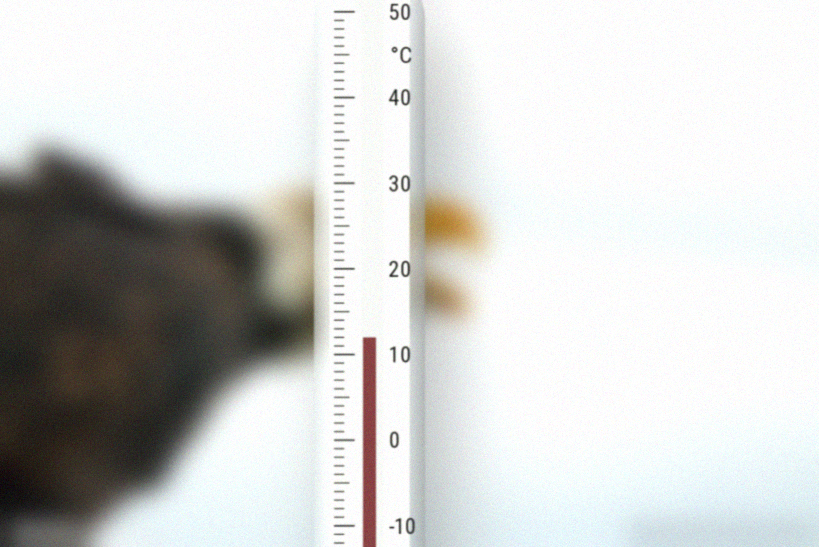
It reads value=12 unit=°C
